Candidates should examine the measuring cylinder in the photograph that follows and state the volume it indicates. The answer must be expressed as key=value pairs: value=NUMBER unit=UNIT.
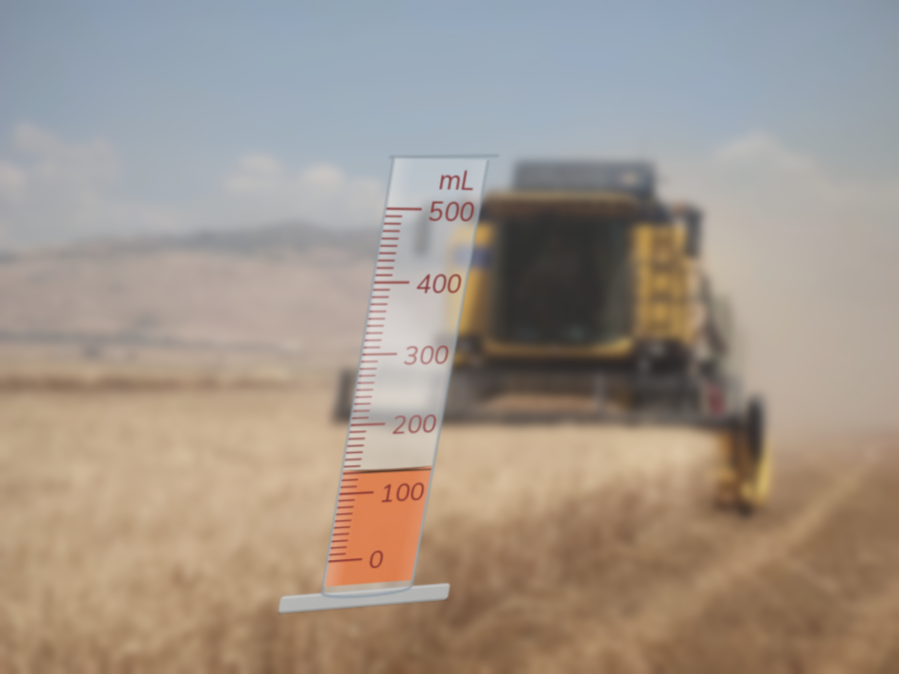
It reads value=130 unit=mL
